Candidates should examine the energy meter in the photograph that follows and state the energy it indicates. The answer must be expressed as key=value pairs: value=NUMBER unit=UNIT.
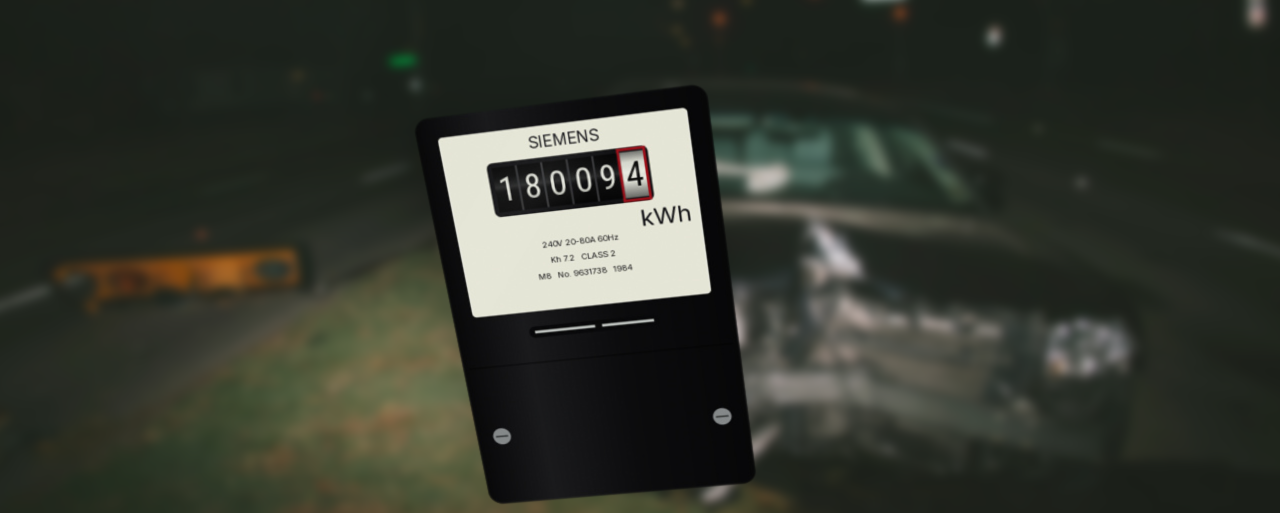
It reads value=18009.4 unit=kWh
